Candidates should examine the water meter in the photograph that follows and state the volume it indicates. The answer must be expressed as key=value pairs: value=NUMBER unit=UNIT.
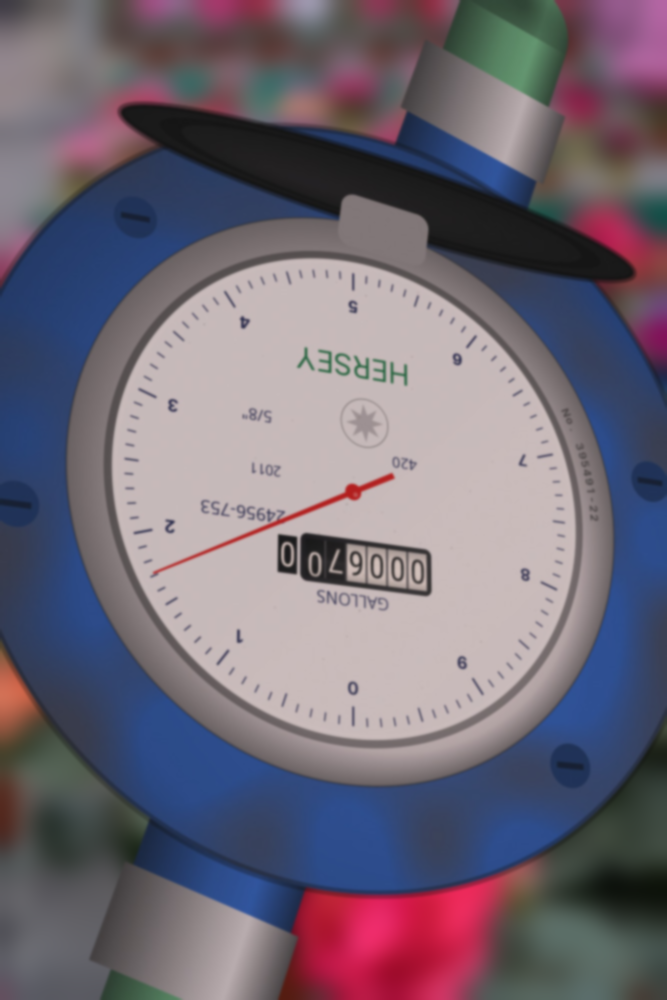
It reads value=6701.7 unit=gal
